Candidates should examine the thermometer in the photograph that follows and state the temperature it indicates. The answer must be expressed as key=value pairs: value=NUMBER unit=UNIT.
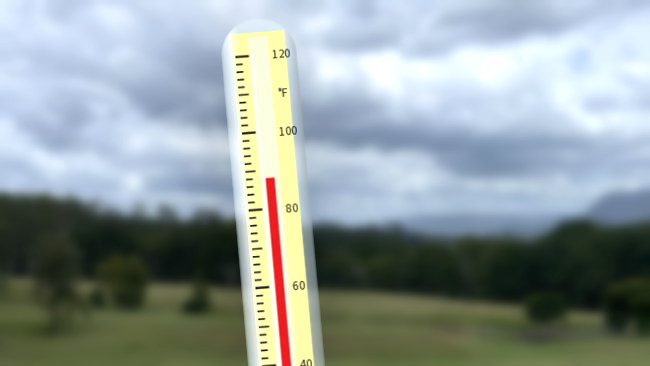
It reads value=88 unit=°F
